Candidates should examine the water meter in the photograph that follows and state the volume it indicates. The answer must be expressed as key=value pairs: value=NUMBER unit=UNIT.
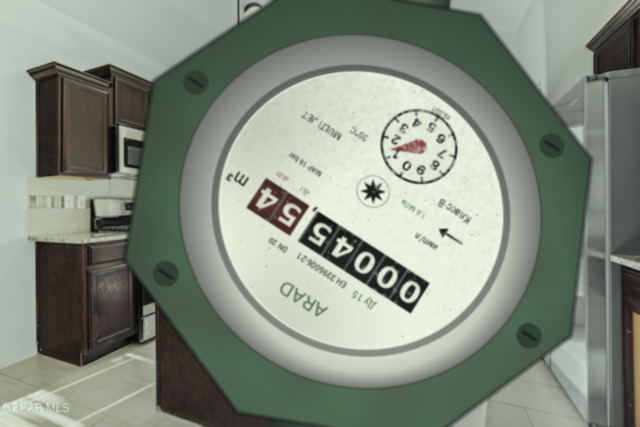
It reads value=45.541 unit=m³
